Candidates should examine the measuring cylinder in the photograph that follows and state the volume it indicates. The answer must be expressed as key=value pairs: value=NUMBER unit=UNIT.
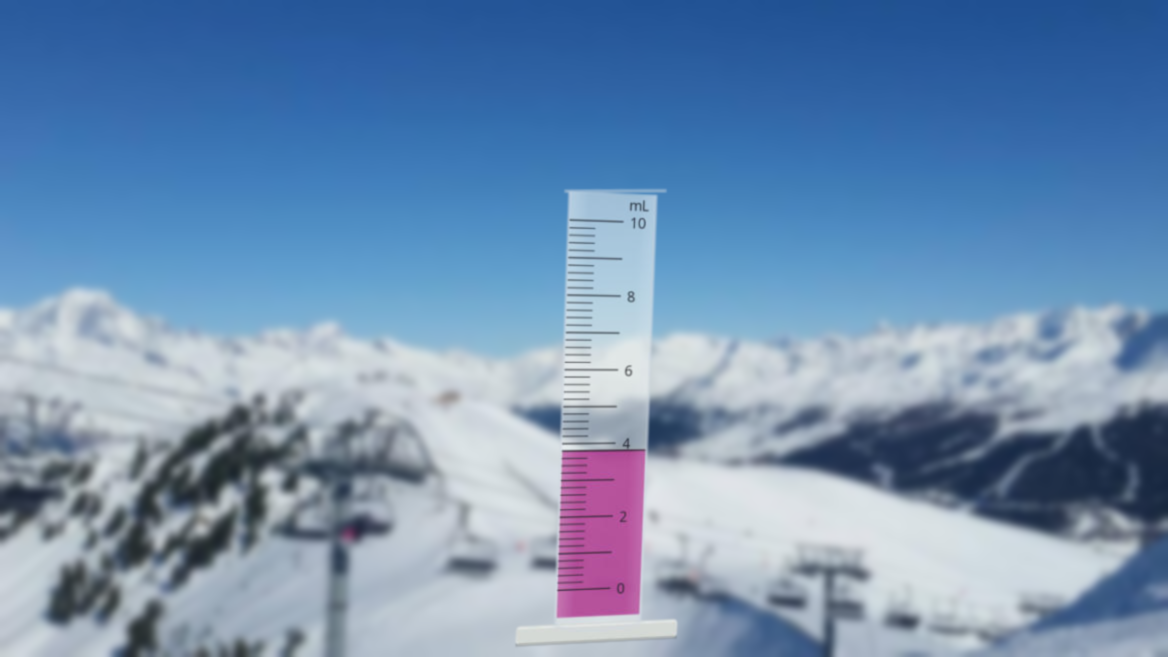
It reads value=3.8 unit=mL
